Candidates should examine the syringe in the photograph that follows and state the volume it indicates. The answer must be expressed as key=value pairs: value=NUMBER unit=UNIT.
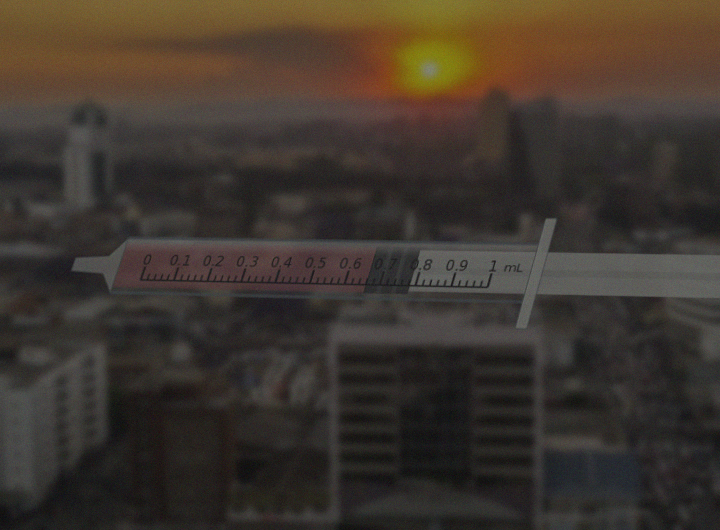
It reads value=0.66 unit=mL
